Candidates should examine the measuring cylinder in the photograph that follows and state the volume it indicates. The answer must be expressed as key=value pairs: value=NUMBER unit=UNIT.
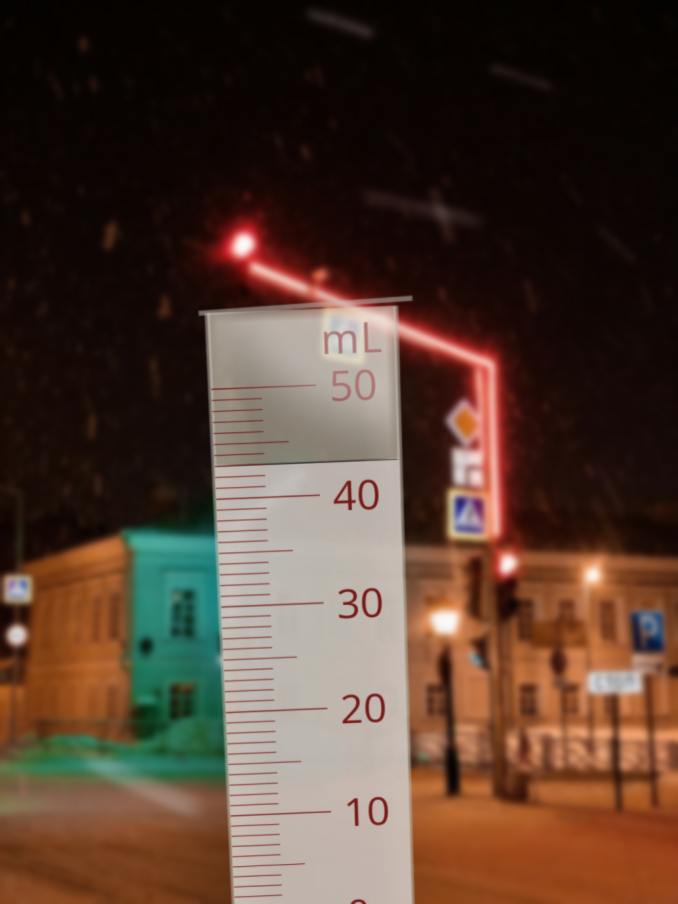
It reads value=43 unit=mL
